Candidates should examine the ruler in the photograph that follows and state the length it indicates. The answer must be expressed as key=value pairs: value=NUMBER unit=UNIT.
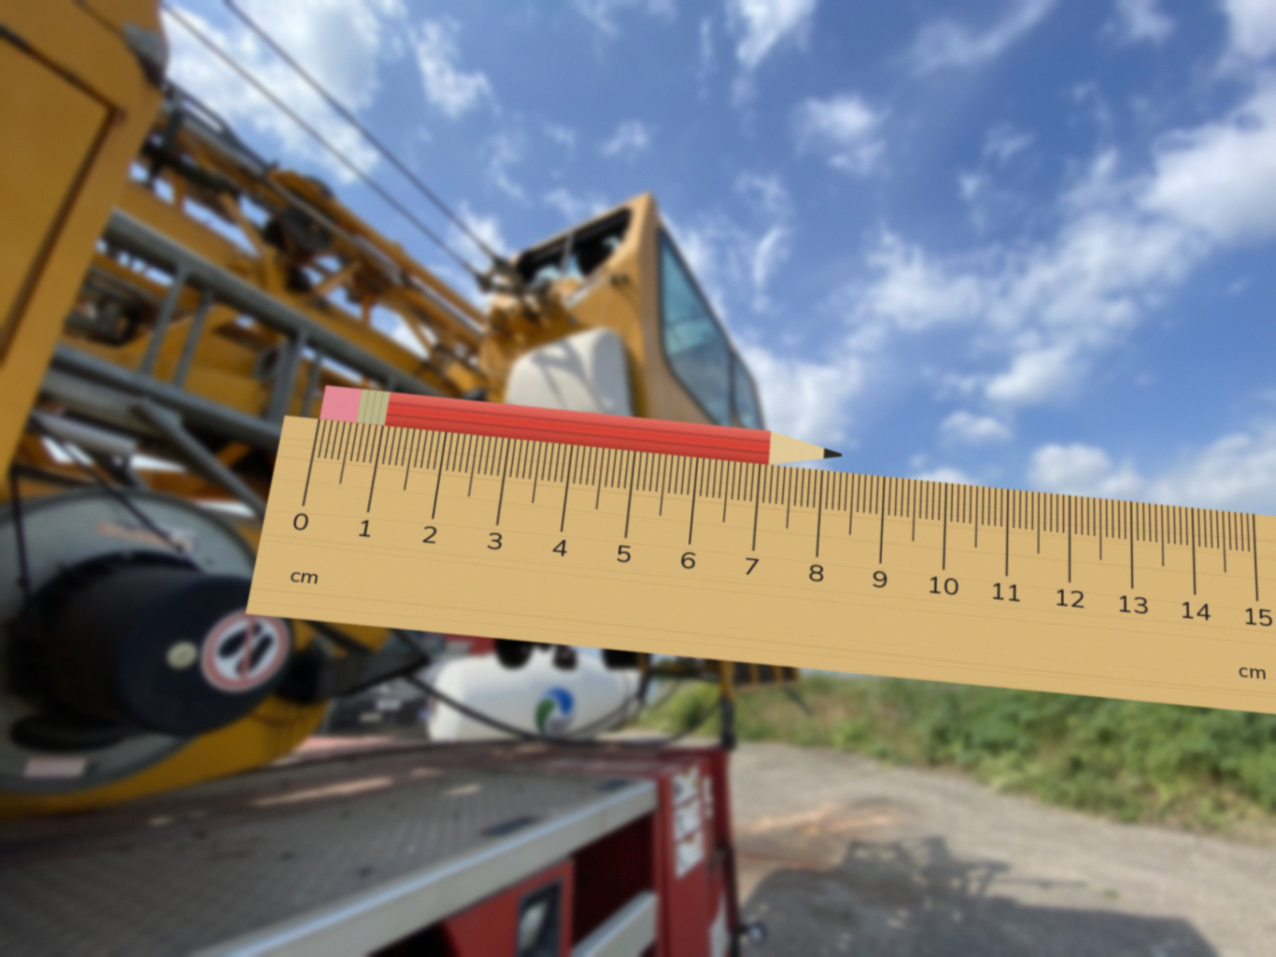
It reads value=8.3 unit=cm
